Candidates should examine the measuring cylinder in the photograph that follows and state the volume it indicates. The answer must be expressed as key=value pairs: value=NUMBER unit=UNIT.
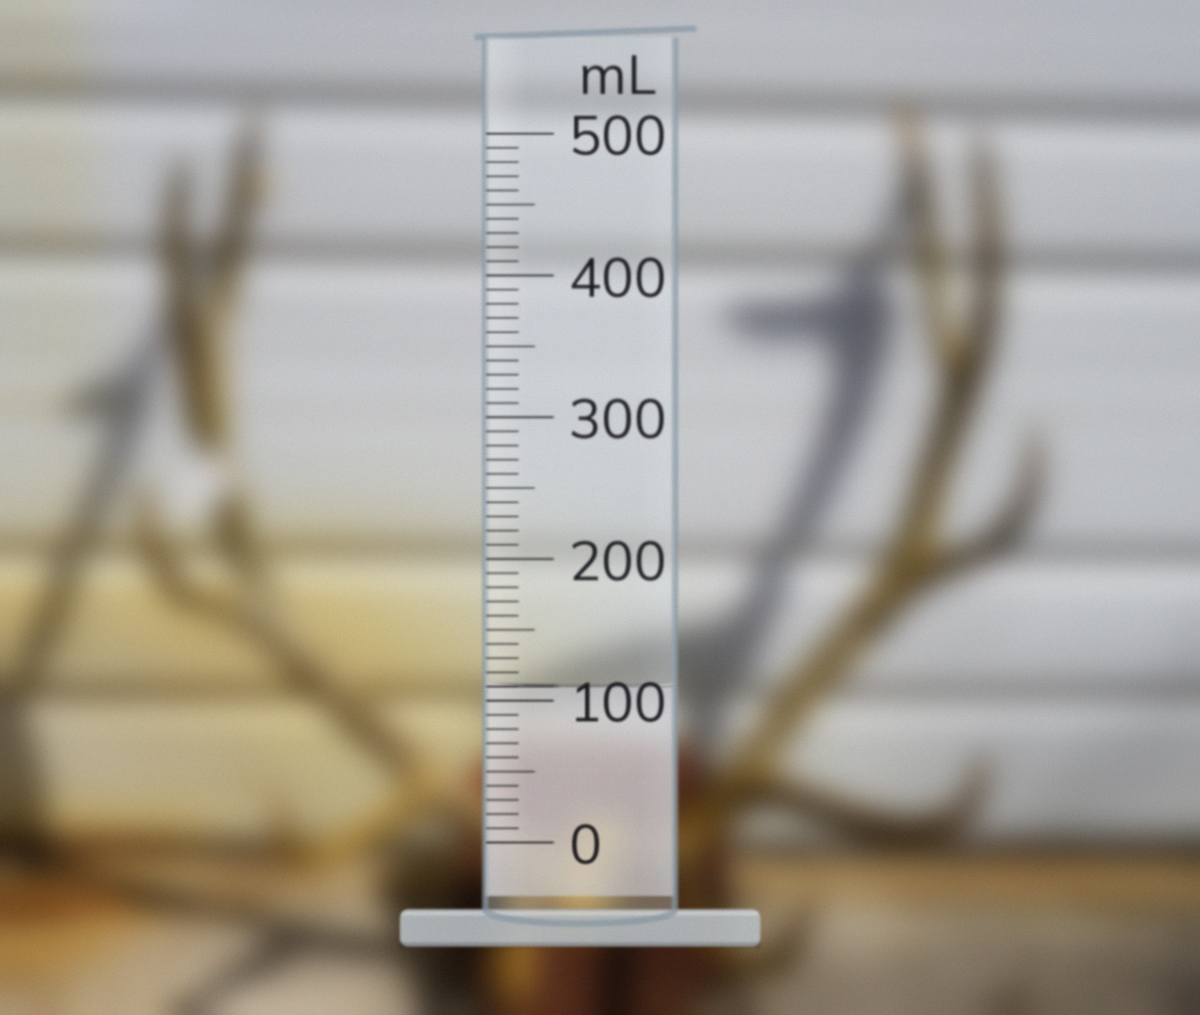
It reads value=110 unit=mL
